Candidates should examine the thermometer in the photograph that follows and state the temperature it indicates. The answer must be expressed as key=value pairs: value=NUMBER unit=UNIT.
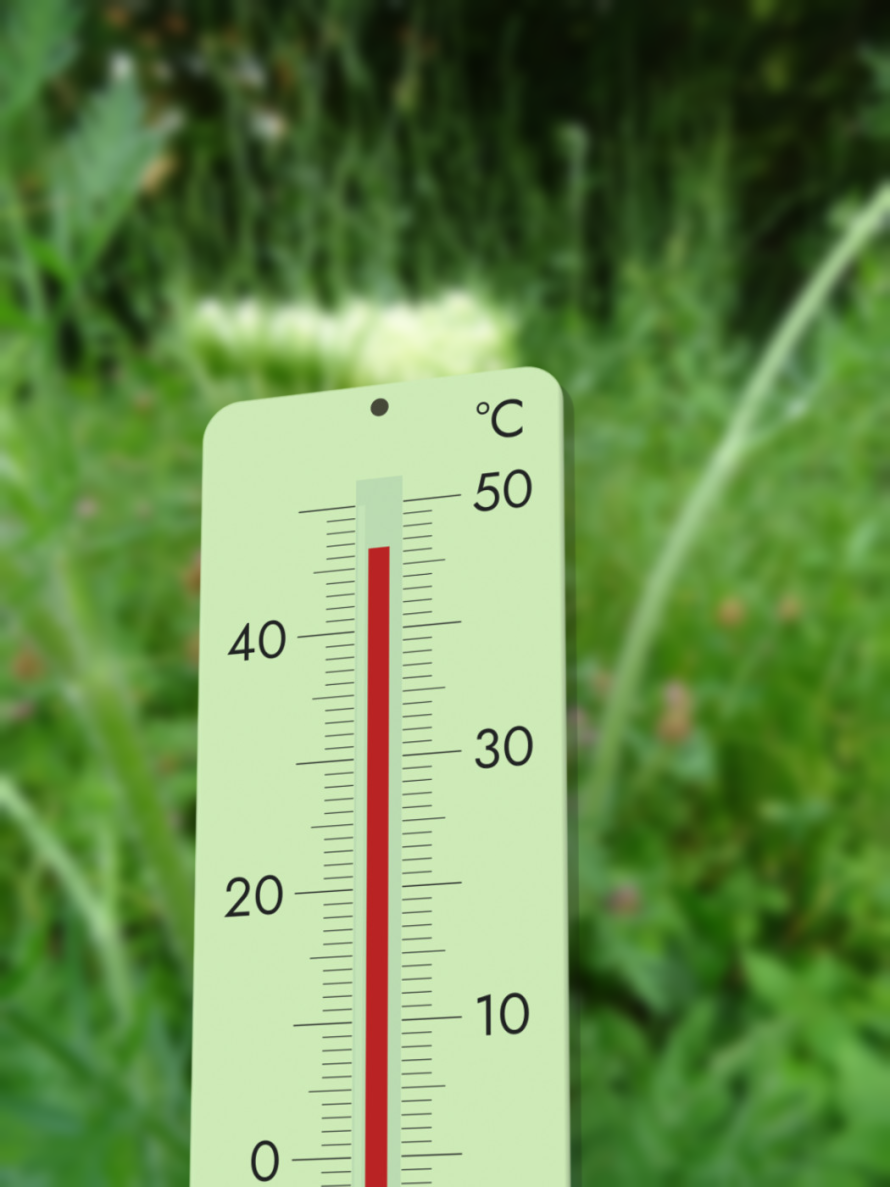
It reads value=46.5 unit=°C
